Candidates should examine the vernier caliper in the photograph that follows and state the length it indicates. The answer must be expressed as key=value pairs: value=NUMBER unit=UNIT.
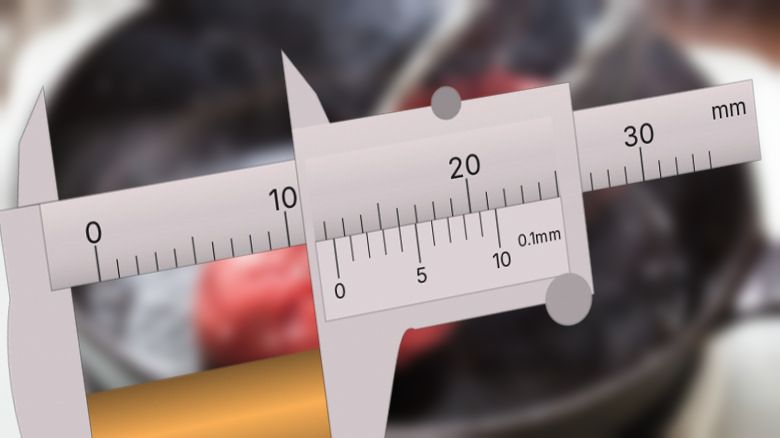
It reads value=12.4 unit=mm
